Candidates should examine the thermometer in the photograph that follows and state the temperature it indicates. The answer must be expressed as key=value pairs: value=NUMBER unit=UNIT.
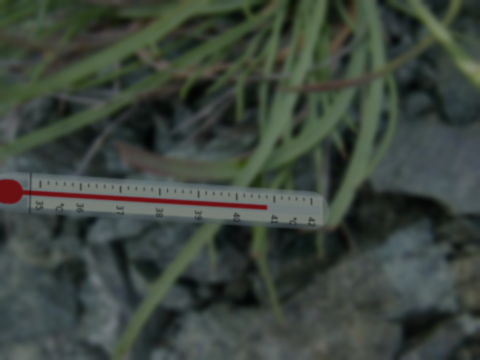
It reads value=40.8 unit=°C
